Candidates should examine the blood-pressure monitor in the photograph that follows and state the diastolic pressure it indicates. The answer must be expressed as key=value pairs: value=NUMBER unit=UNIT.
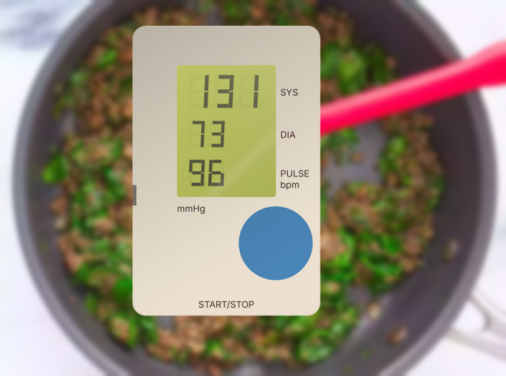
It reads value=73 unit=mmHg
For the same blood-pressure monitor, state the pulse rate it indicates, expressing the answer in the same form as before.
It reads value=96 unit=bpm
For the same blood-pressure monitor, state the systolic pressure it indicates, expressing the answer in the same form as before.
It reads value=131 unit=mmHg
